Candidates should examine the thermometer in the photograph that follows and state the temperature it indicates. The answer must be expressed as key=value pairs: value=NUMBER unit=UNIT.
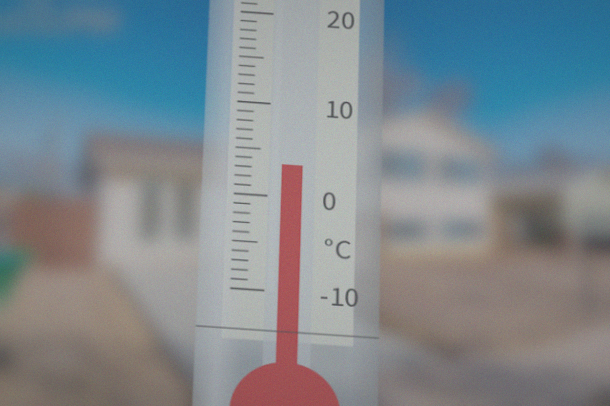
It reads value=3.5 unit=°C
